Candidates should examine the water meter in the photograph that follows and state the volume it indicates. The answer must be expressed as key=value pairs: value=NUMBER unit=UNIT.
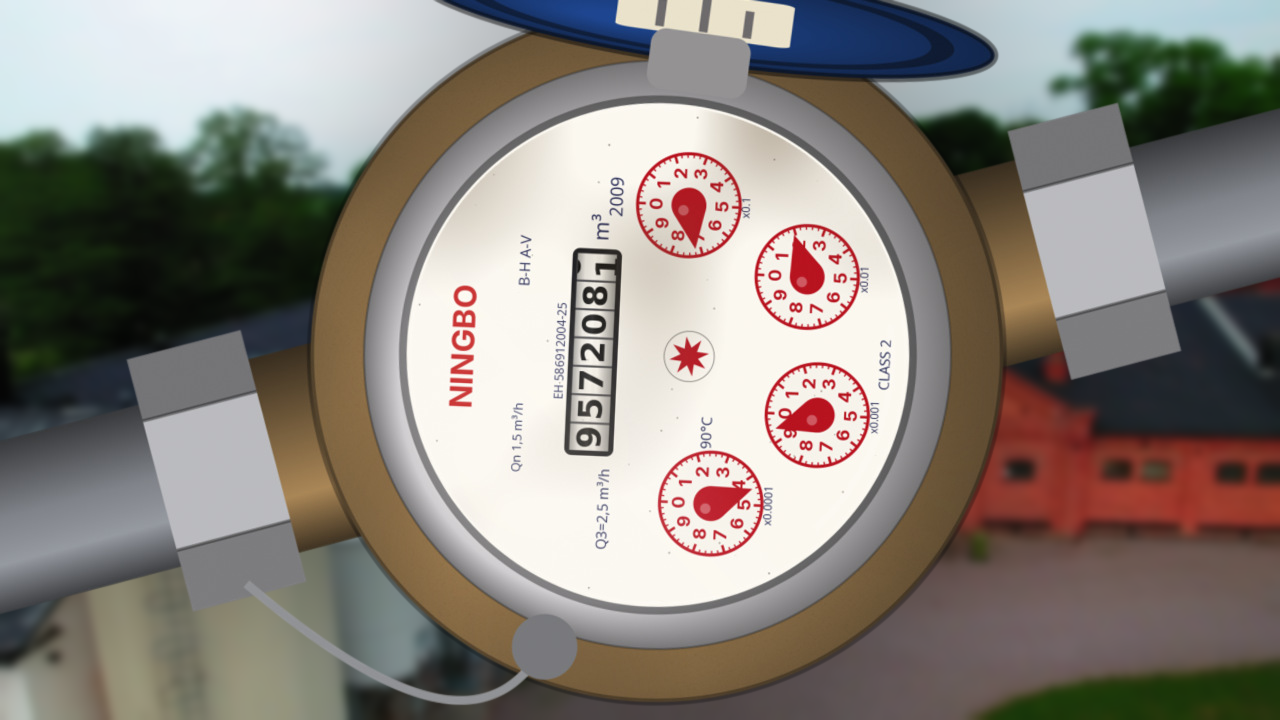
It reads value=9572080.7194 unit=m³
